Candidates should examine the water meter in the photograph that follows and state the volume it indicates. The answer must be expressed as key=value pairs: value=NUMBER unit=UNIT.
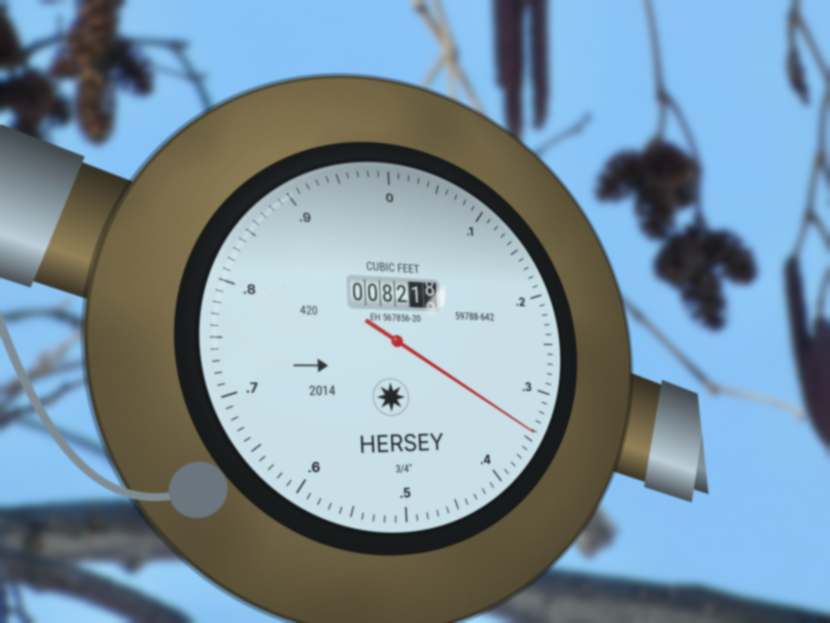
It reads value=8218.34 unit=ft³
